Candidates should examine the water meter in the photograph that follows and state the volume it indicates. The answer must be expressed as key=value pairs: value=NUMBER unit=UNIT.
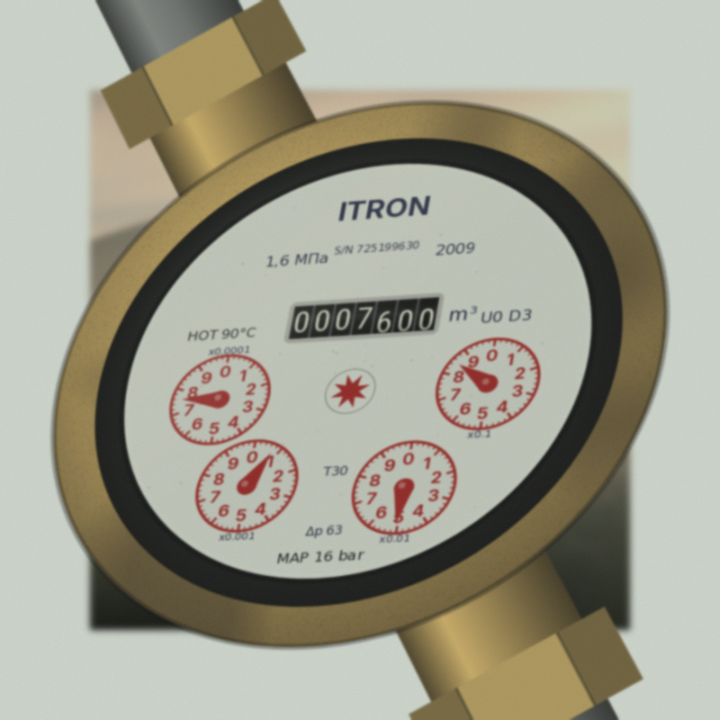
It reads value=7599.8507 unit=m³
